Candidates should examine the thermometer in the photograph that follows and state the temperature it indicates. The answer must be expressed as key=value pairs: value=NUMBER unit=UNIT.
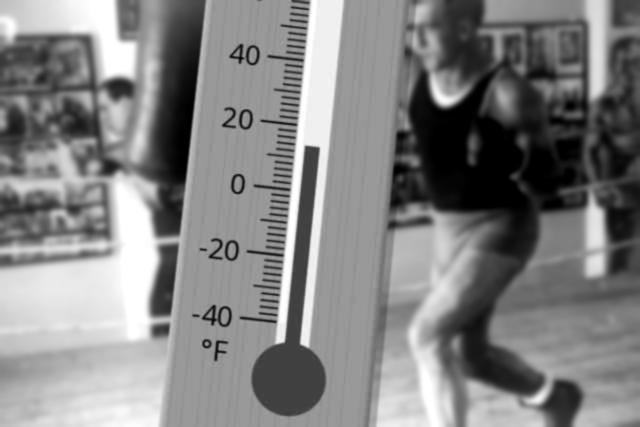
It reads value=14 unit=°F
